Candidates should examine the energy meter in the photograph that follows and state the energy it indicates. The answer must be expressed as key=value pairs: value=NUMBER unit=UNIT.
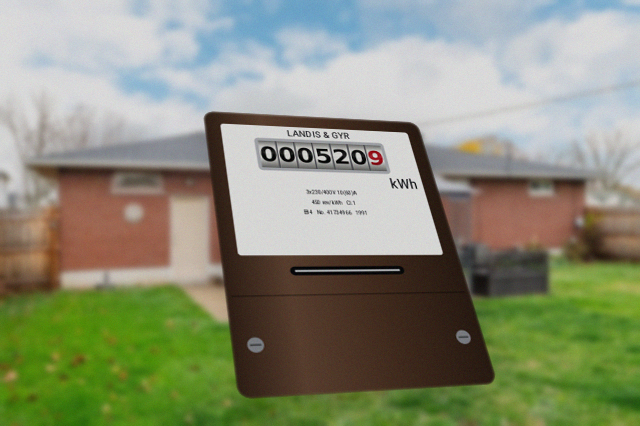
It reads value=520.9 unit=kWh
